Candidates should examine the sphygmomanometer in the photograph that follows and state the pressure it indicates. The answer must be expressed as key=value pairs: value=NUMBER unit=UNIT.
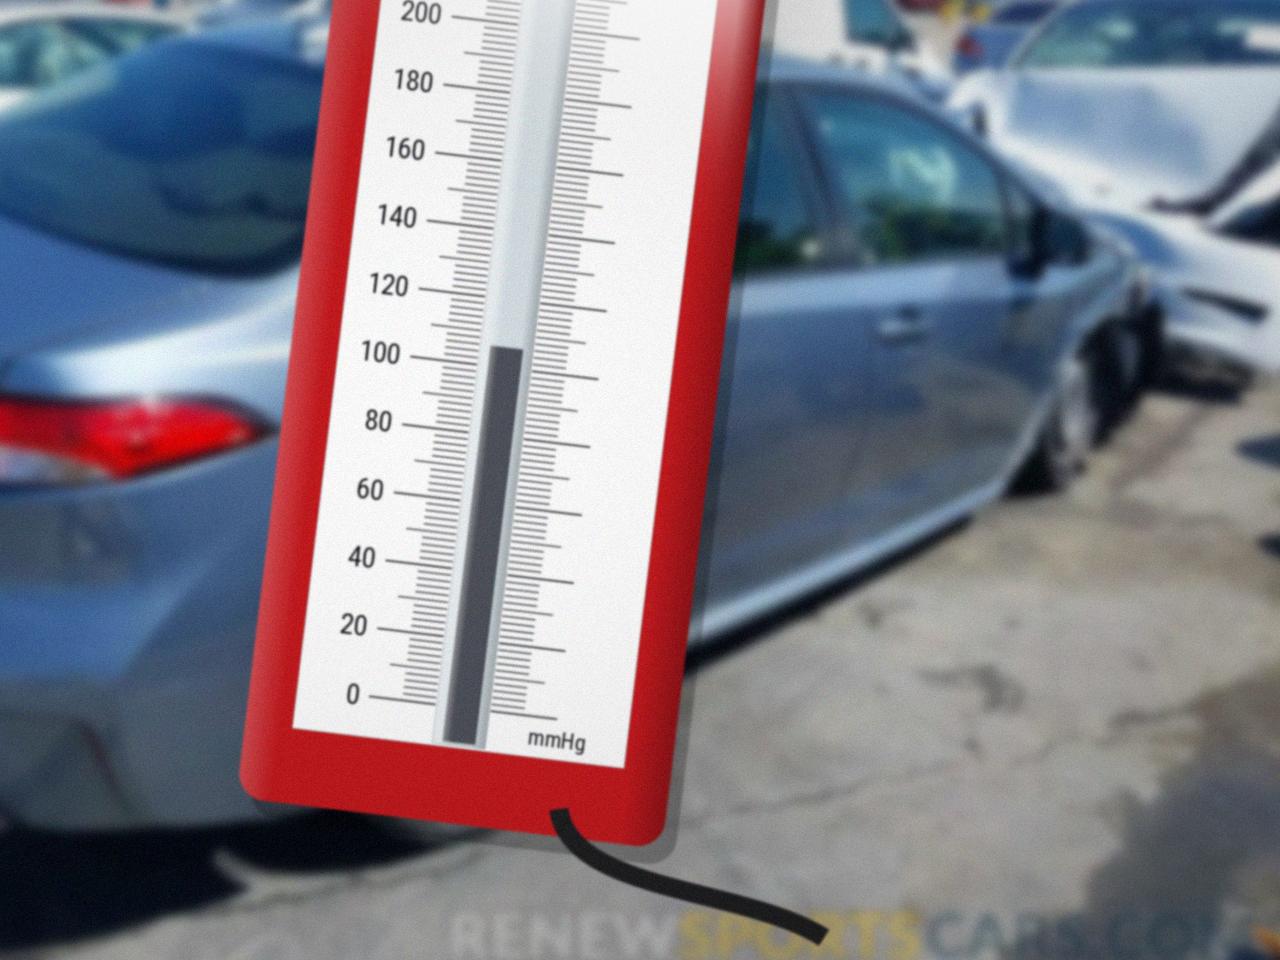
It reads value=106 unit=mmHg
